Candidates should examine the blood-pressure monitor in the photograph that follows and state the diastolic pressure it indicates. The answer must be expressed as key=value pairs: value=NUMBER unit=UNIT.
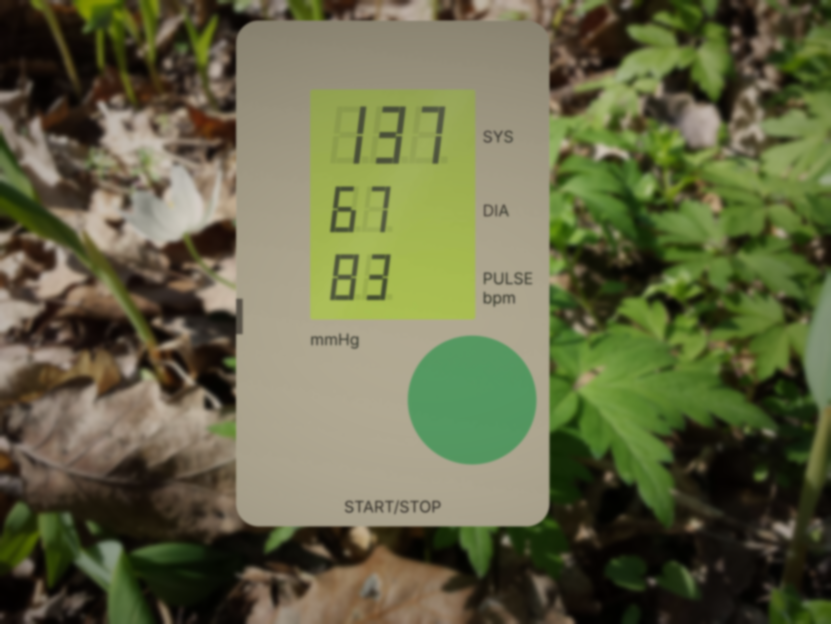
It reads value=67 unit=mmHg
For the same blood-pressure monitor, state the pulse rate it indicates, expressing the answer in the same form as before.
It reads value=83 unit=bpm
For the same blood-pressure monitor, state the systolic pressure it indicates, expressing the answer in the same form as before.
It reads value=137 unit=mmHg
